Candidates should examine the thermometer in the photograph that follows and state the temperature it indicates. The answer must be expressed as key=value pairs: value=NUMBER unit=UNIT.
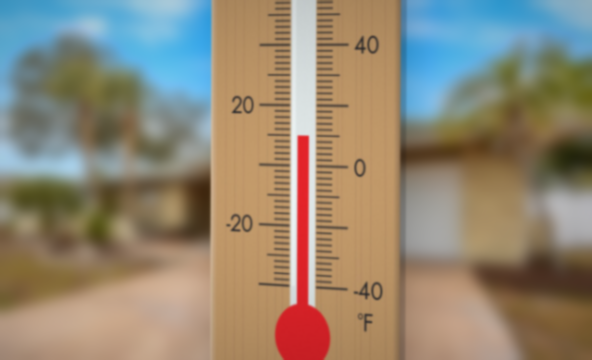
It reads value=10 unit=°F
